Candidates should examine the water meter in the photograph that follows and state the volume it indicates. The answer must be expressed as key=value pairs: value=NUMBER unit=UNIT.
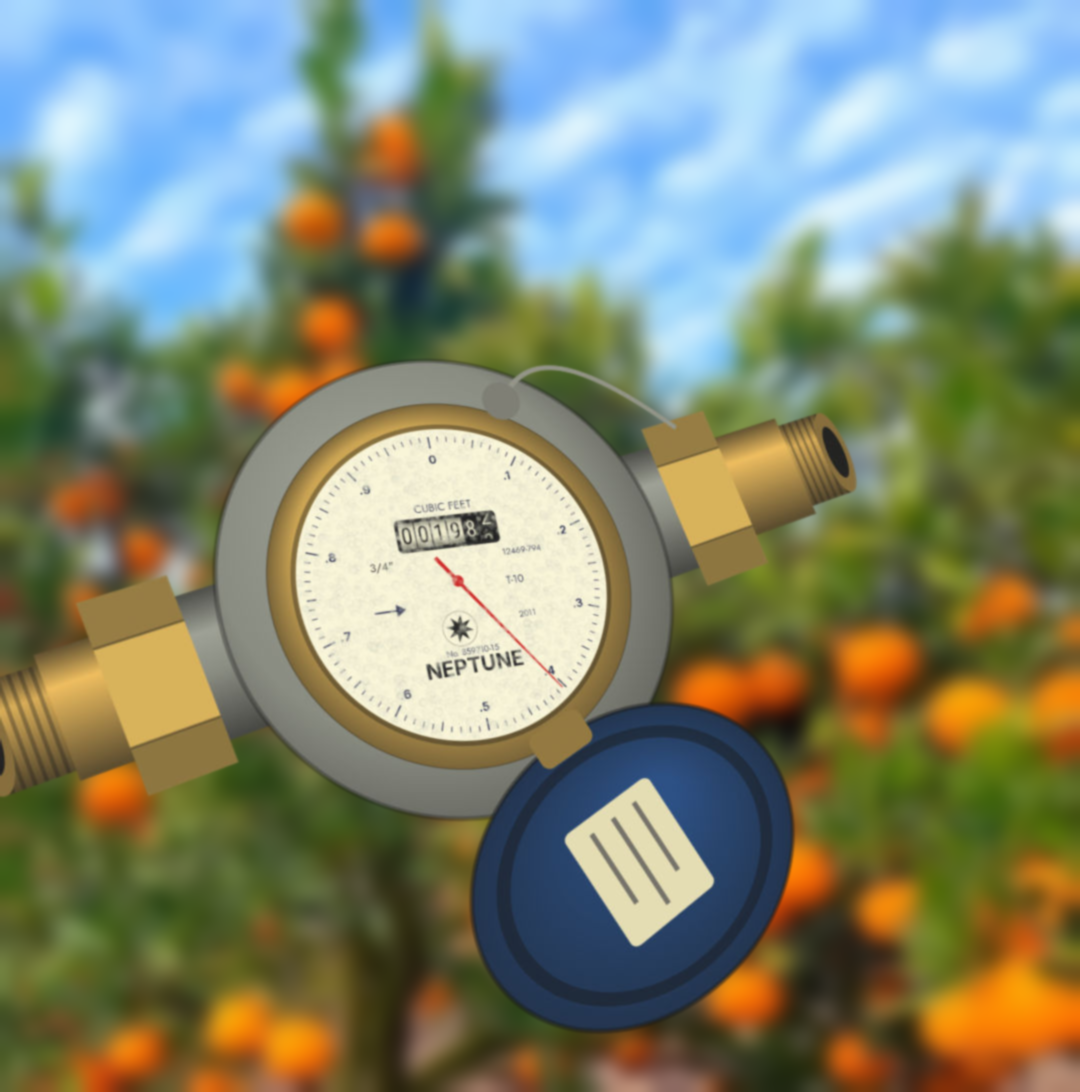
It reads value=1982.40 unit=ft³
